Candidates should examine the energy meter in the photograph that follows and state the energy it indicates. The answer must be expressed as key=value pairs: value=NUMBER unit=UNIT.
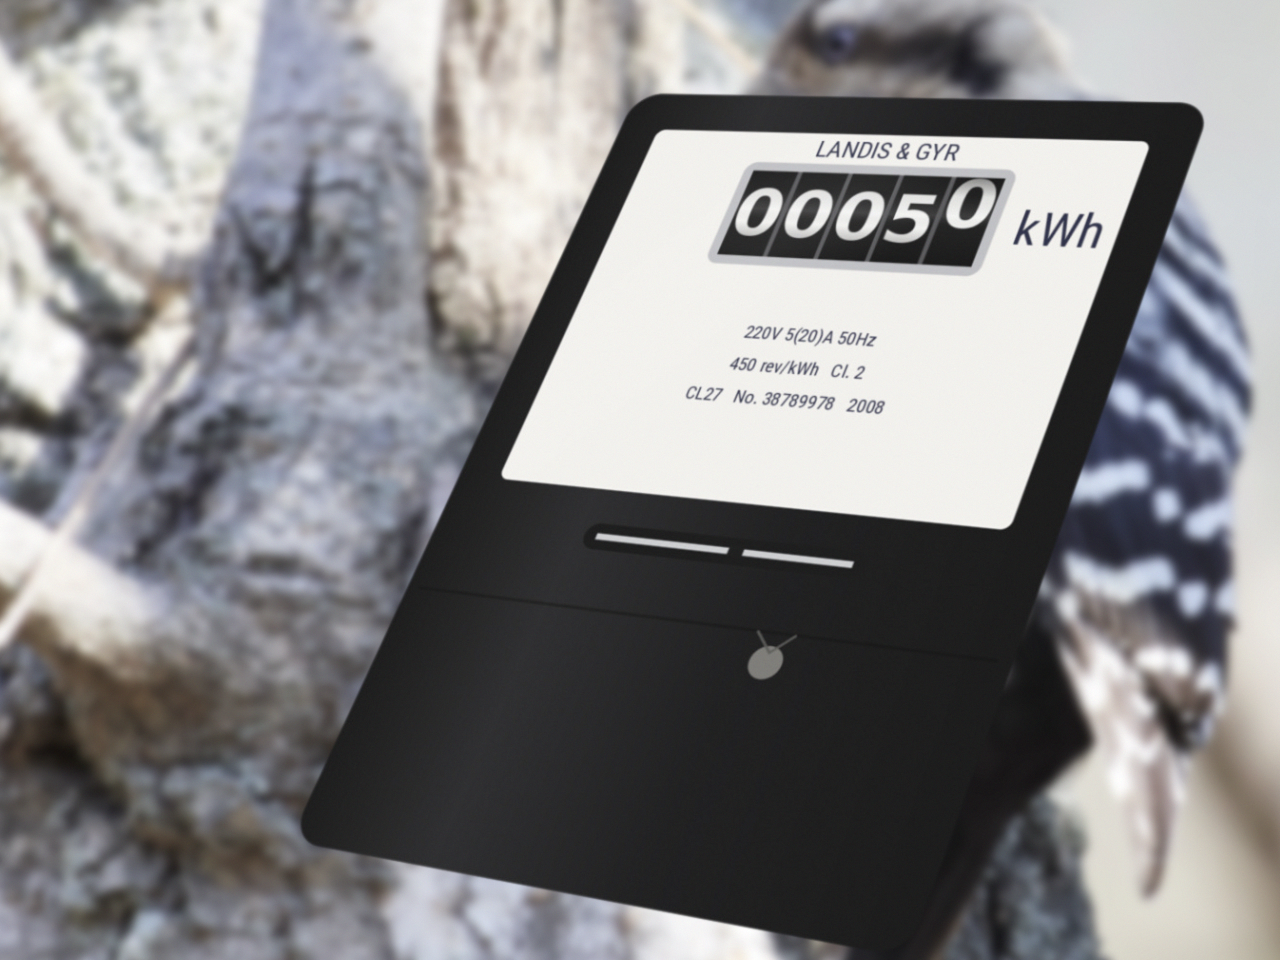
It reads value=50 unit=kWh
